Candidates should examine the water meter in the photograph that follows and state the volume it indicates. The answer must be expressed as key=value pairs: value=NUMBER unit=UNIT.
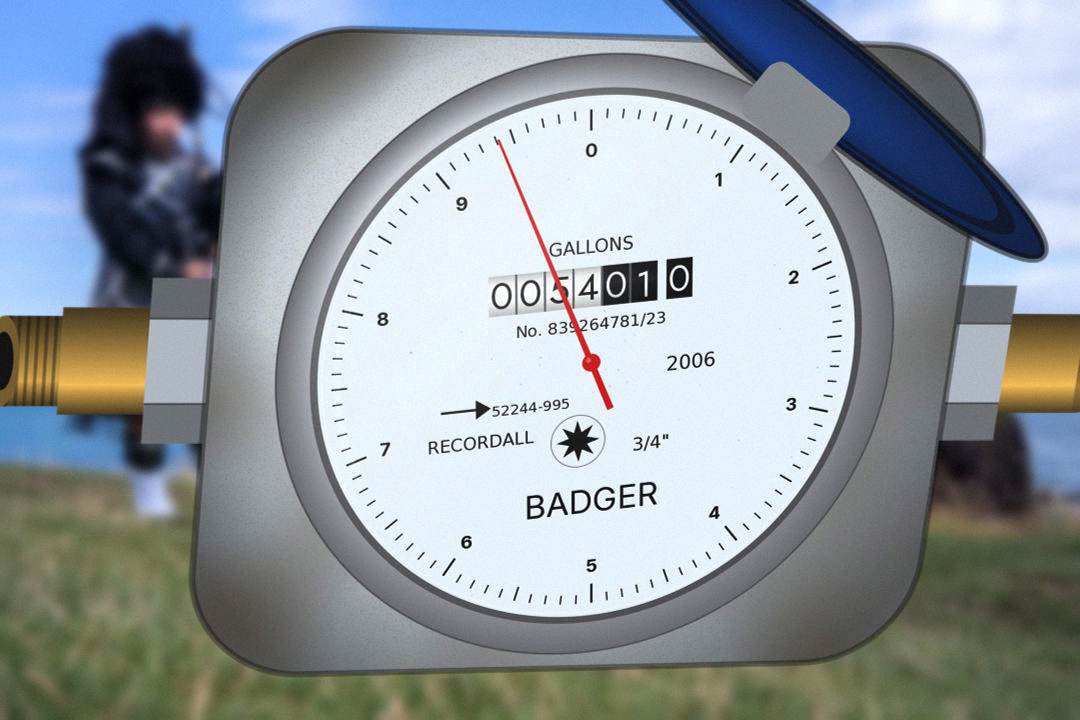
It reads value=54009.4 unit=gal
